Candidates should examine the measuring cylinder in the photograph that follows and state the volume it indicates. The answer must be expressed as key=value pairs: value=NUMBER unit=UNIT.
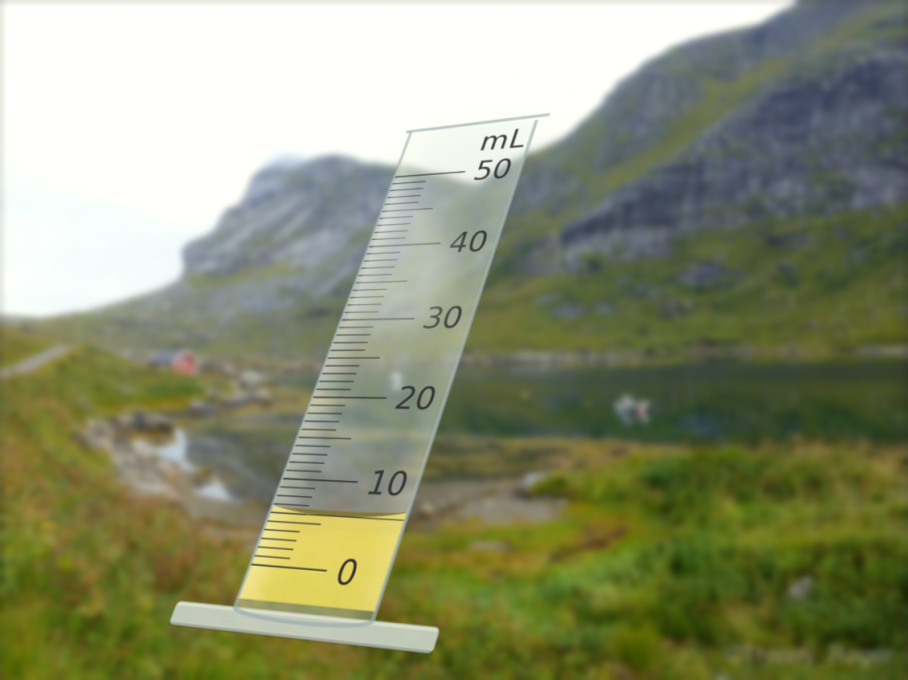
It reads value=6 unit=mL
